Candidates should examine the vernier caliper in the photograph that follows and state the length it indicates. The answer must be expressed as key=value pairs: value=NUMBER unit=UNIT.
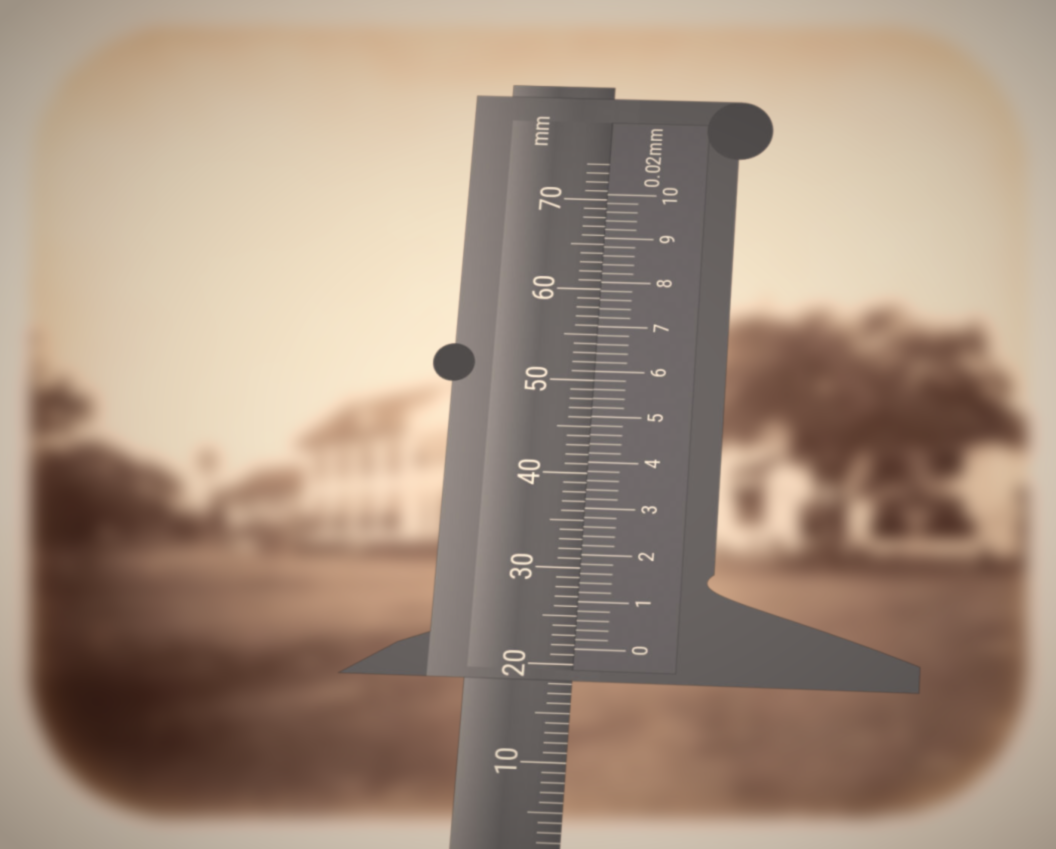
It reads value=21.6 unit=mm
